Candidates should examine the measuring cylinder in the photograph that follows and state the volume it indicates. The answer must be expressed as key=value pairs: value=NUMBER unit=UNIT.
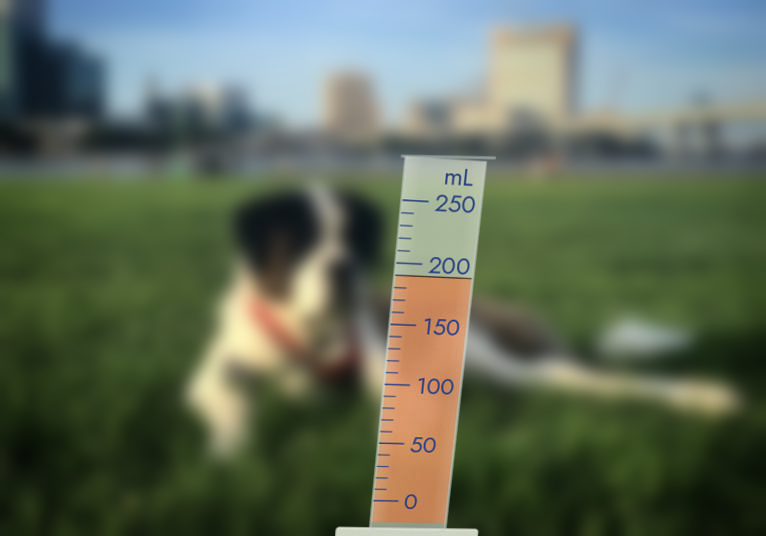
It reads value=190 unit=mL
